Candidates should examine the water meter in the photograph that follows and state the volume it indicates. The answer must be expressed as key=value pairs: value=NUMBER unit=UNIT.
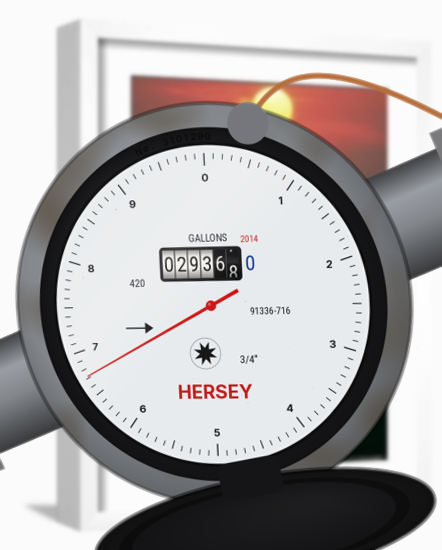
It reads value=293676.7 unit=gal
